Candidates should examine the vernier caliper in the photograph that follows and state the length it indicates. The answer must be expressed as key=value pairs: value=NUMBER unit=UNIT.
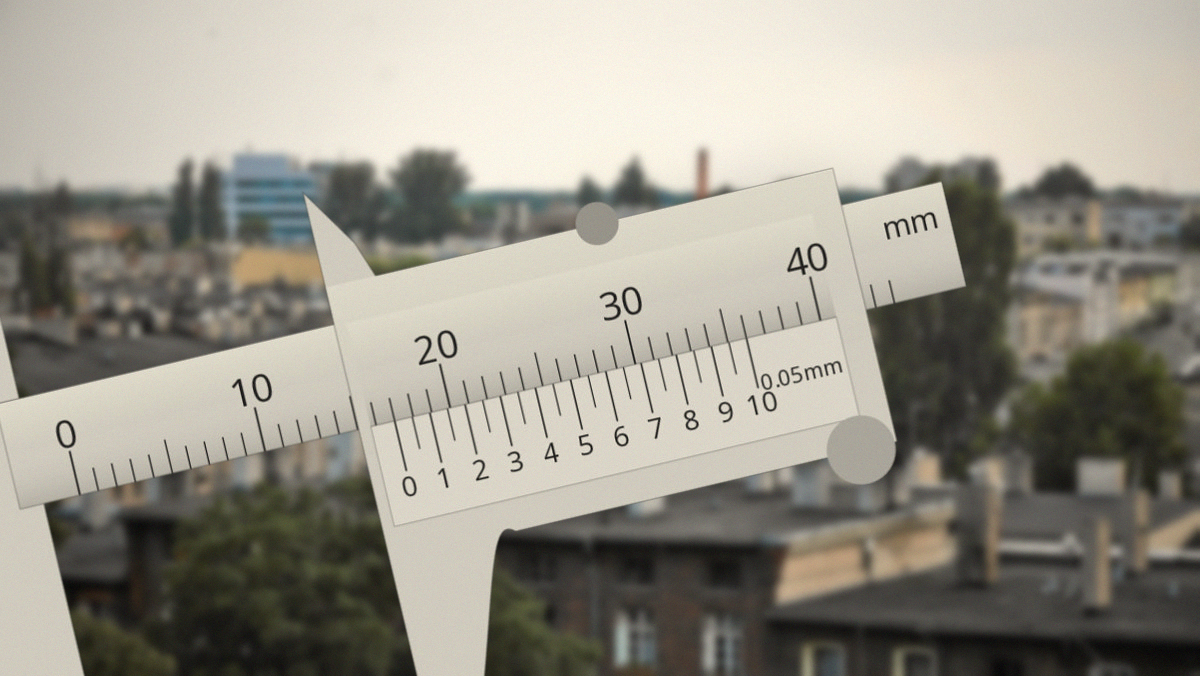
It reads value=17.0 unit=mm
